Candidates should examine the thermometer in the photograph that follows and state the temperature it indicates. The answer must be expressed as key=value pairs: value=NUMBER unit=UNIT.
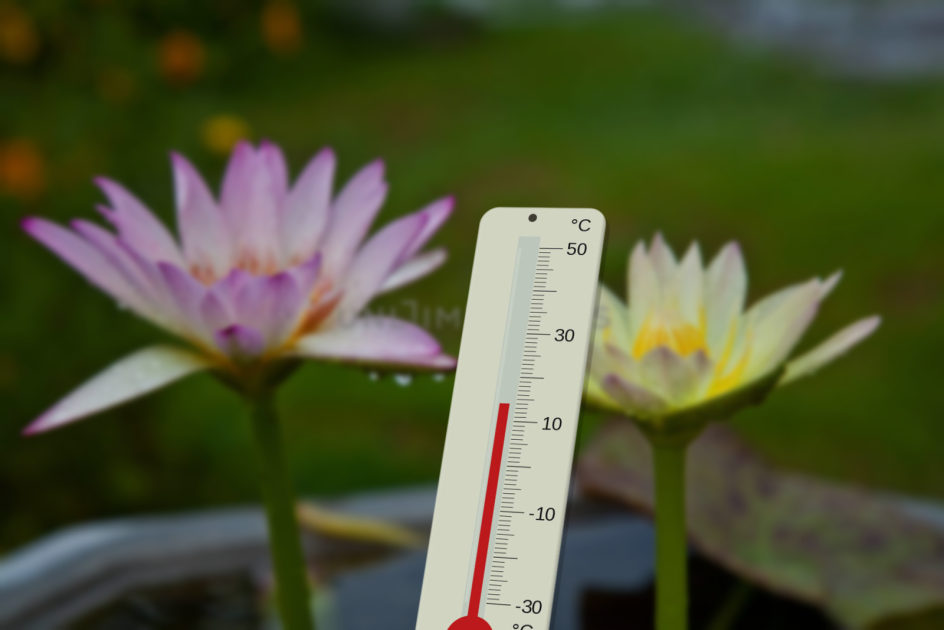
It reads value=14 unit=°C
